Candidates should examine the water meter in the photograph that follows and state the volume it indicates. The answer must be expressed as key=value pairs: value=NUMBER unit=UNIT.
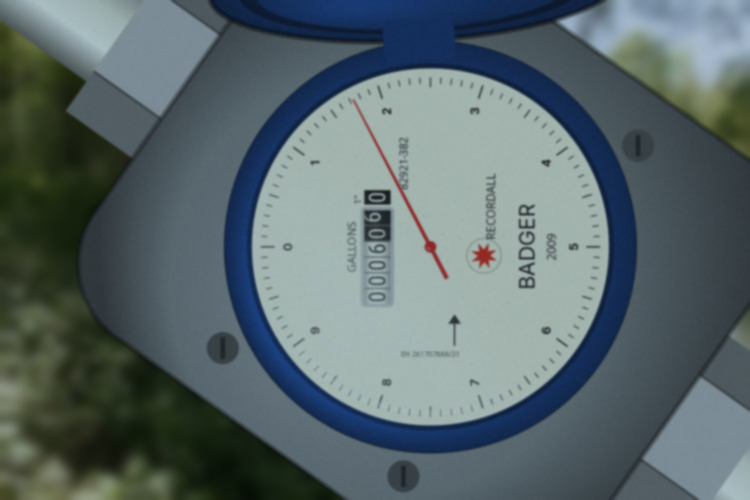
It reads value=6061.7 unit=gal
